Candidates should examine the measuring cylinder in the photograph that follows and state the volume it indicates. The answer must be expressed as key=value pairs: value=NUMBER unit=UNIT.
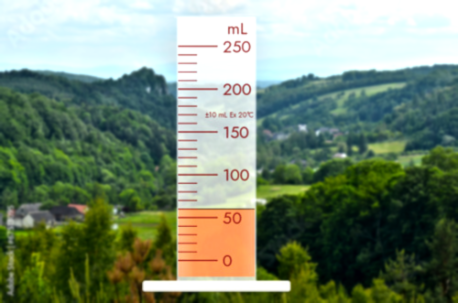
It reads value=60 unit=mL
